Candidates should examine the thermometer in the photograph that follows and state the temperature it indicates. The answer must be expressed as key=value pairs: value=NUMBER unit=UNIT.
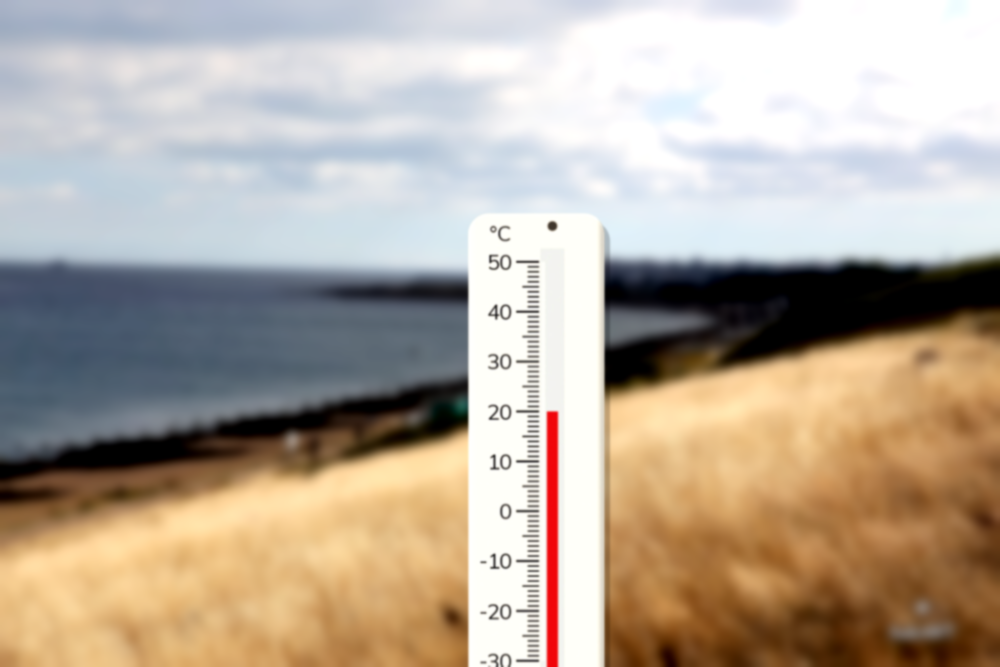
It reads value=20 unit=°C
